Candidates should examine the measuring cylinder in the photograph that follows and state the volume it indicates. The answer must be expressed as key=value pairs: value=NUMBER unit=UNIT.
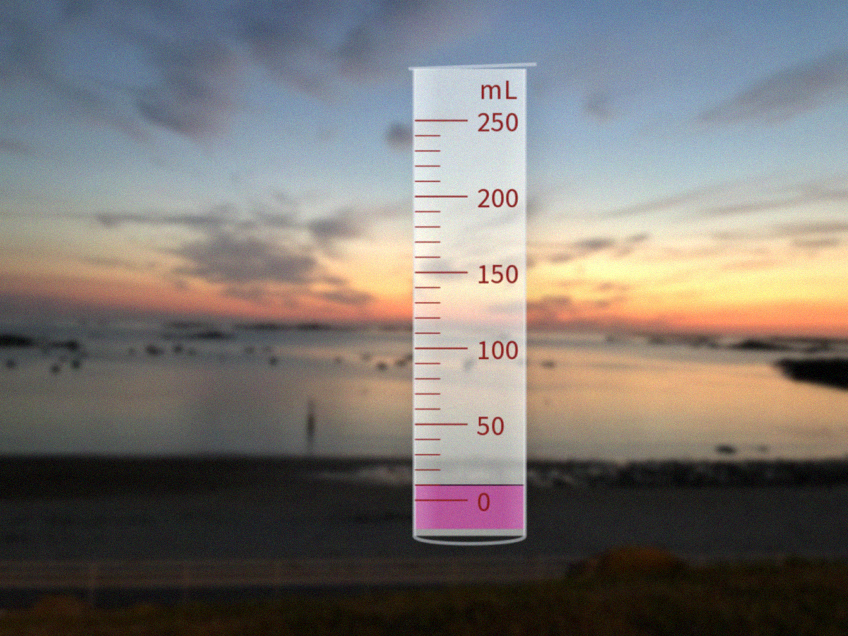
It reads value=10 unit=mL
